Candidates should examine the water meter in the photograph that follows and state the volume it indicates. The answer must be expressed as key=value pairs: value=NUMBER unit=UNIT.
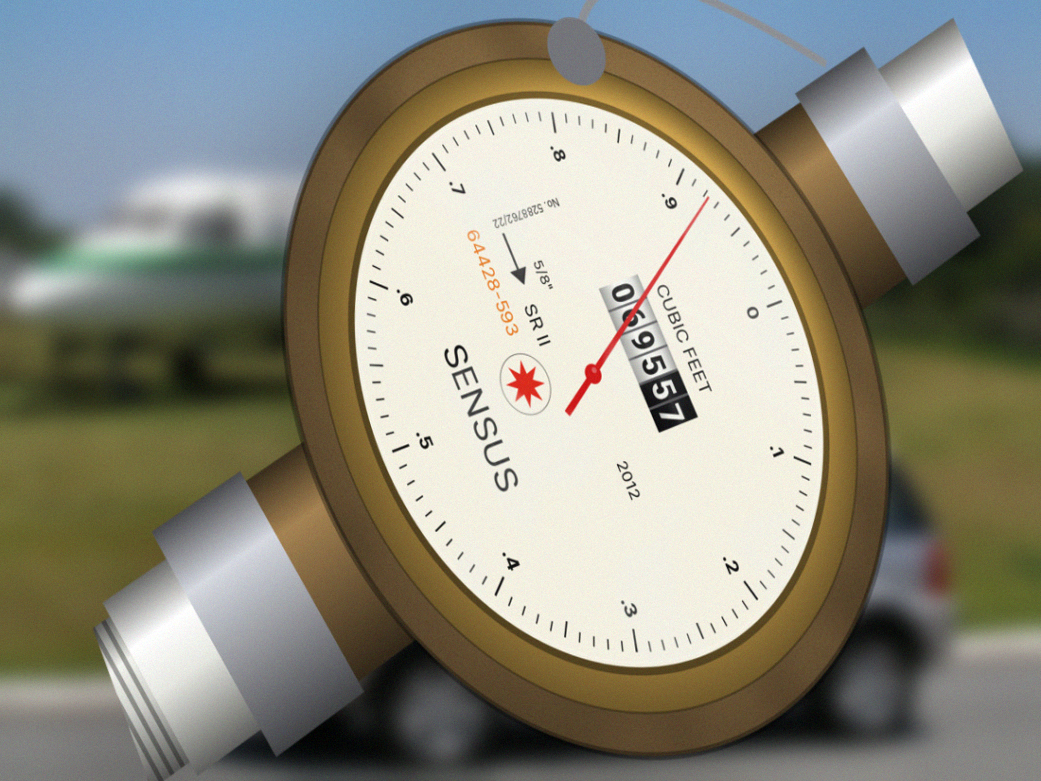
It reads value=69556.92 unit=ft³
